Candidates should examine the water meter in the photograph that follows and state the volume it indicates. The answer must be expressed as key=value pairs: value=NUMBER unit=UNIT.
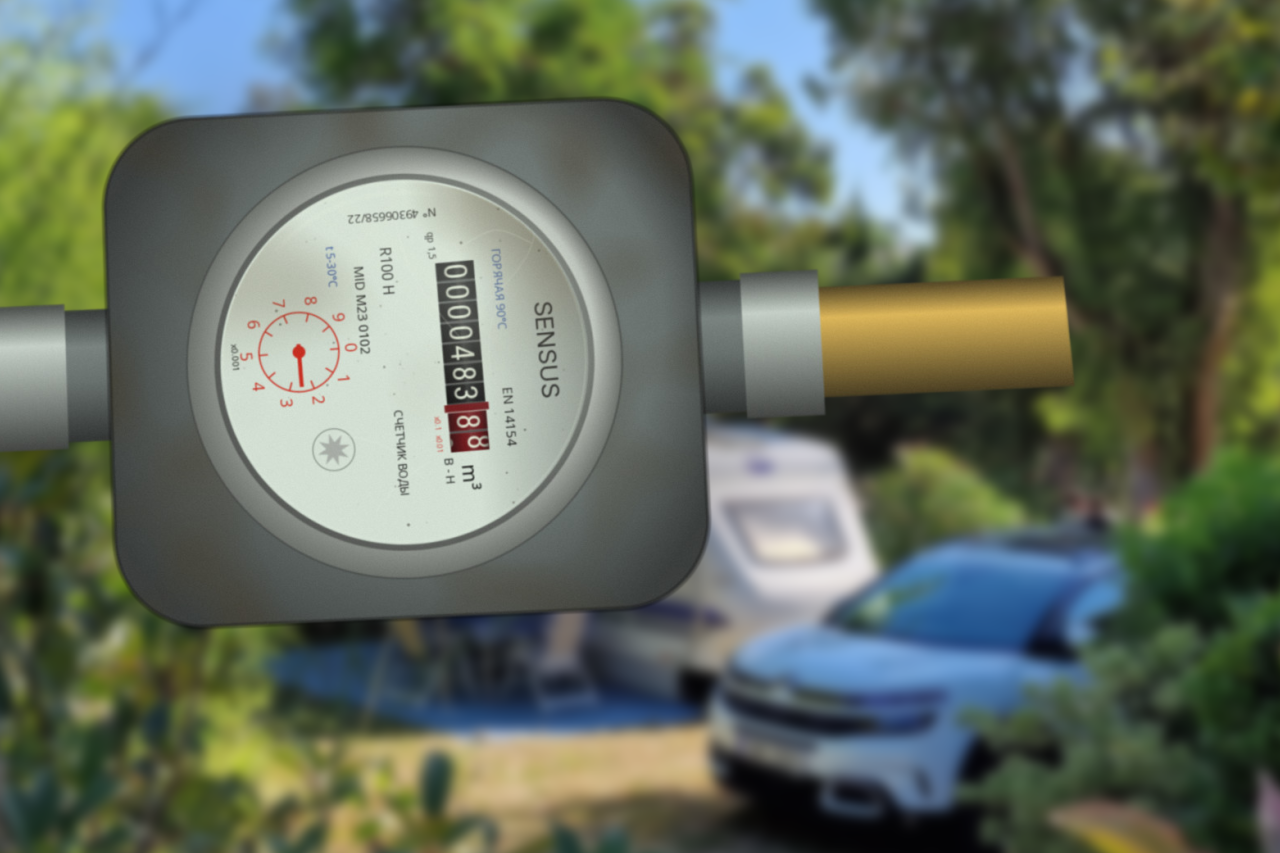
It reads value=483.882 unit=m³
